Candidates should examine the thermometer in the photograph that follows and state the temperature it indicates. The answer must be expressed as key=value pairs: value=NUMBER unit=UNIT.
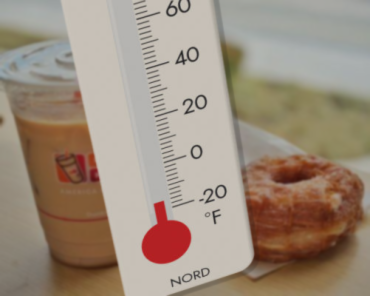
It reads value=-16 unit=°F
